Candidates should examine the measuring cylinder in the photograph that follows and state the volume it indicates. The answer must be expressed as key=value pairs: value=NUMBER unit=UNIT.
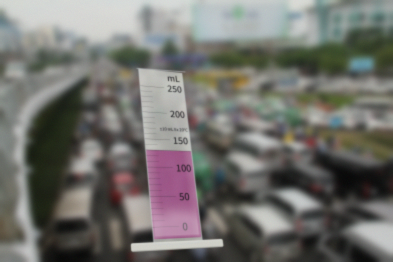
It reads value=130 unit=mL
